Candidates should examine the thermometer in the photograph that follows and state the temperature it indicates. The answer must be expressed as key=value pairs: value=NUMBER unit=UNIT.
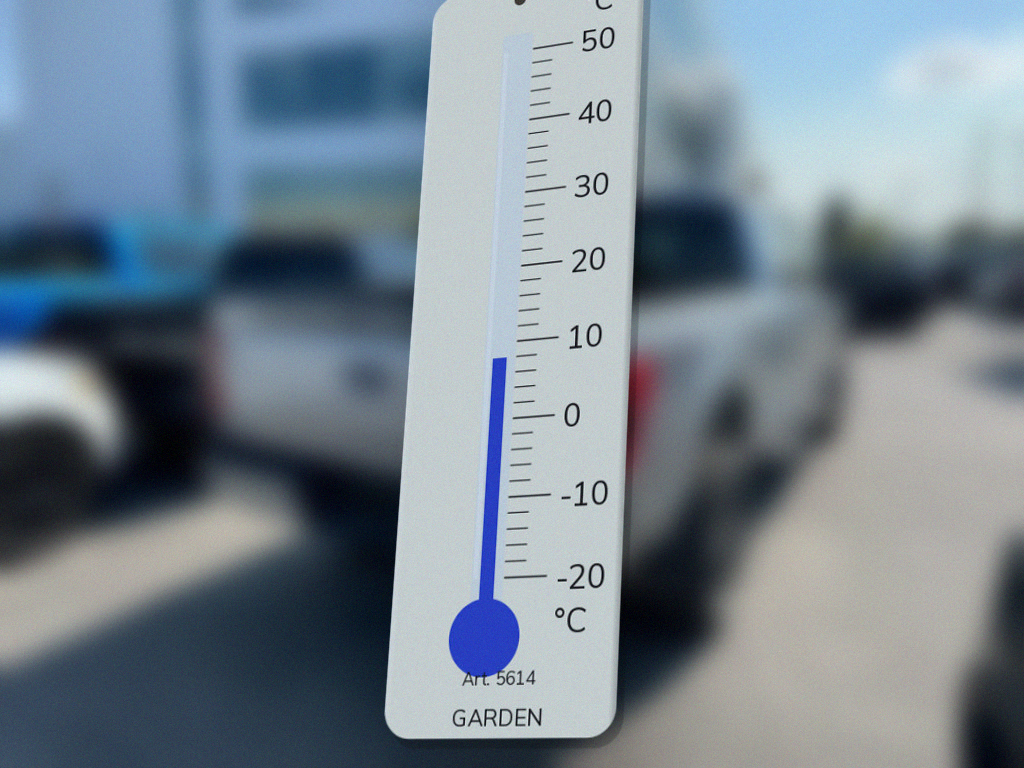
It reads value=8 unit=°C
